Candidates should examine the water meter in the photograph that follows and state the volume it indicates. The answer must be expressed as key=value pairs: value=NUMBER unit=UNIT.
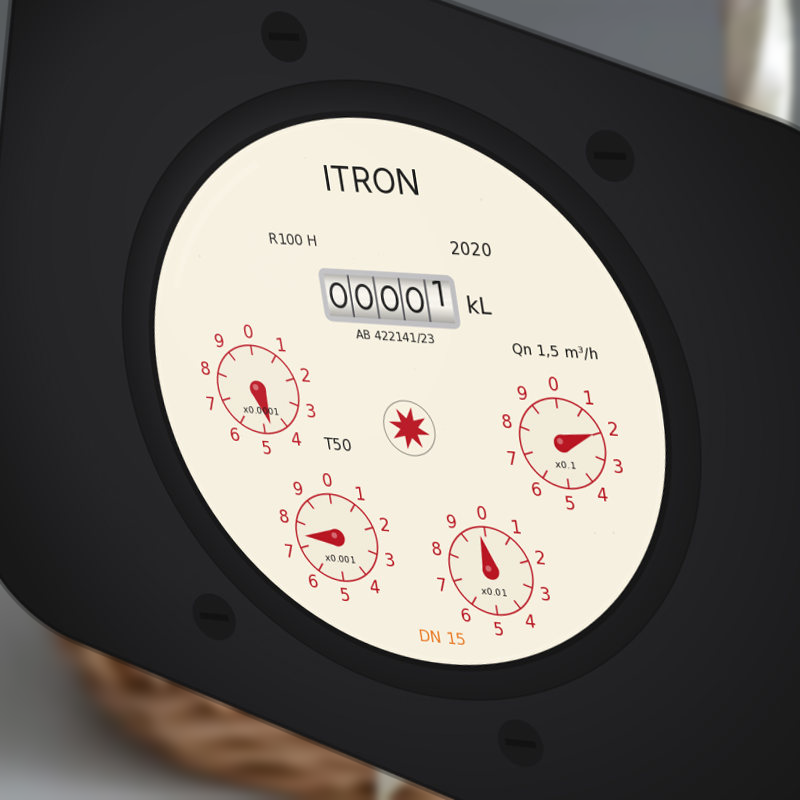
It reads value=1.1974 unit=kL
